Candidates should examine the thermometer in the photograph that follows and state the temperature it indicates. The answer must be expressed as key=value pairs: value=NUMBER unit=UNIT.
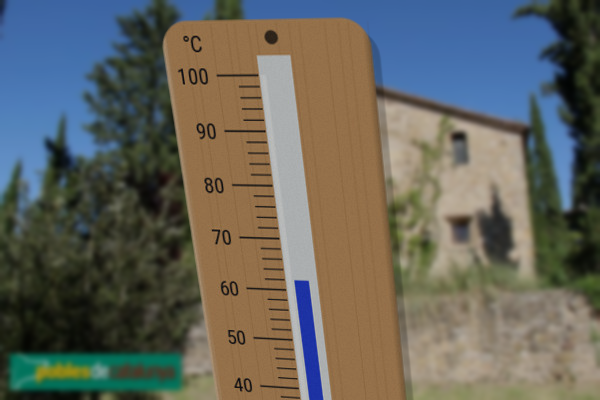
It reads value=62 unit=°C
